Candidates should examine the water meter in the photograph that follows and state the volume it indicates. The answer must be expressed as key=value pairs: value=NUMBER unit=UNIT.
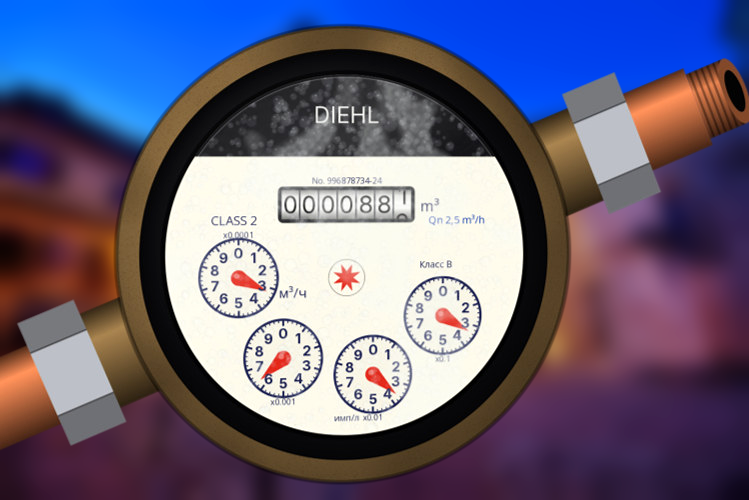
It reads value=881.3363 unit=m³
